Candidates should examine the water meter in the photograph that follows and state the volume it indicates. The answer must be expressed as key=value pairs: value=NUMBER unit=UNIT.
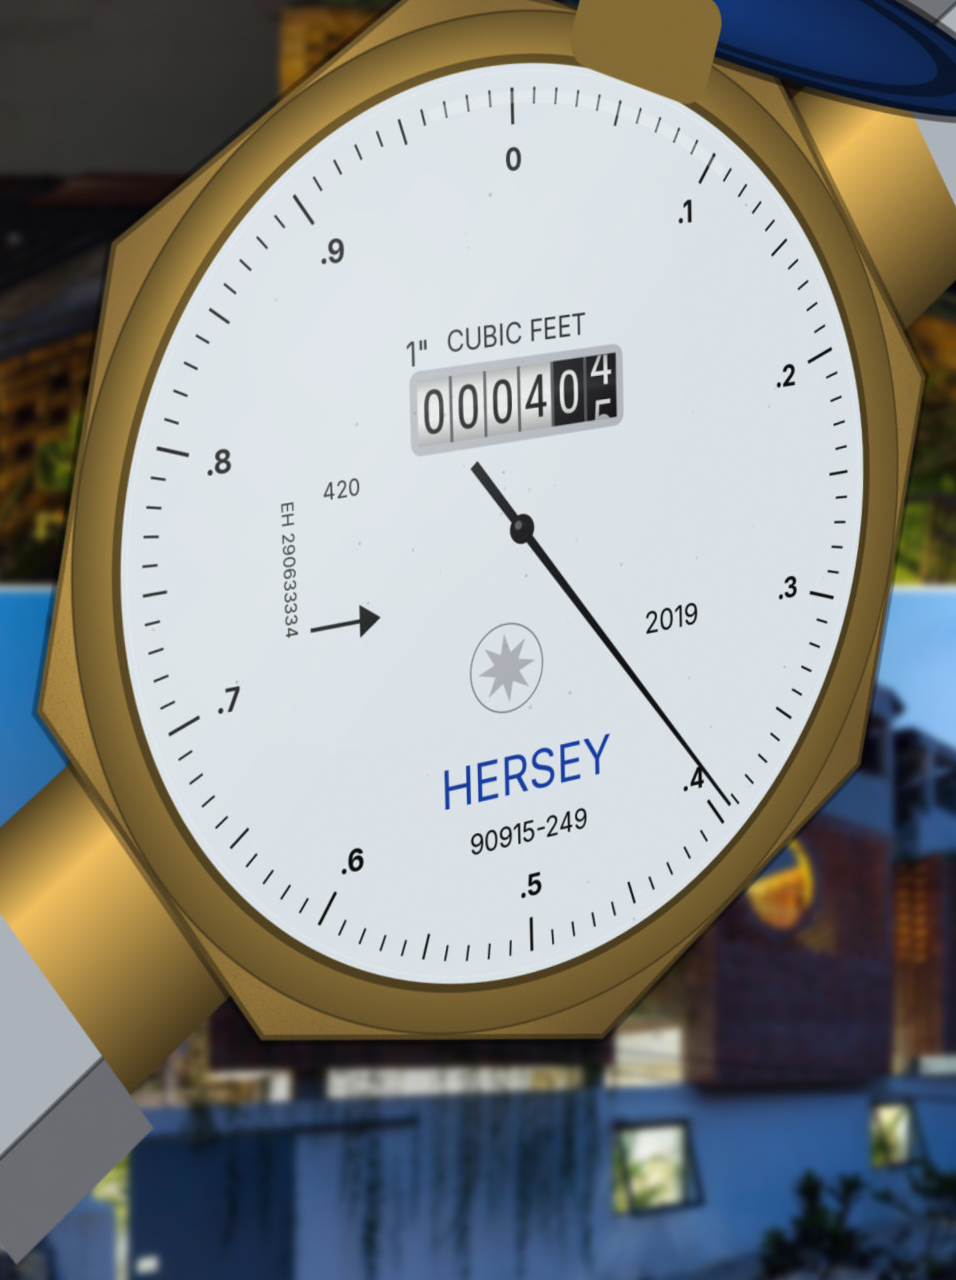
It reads value=404.39 unit=ft³
